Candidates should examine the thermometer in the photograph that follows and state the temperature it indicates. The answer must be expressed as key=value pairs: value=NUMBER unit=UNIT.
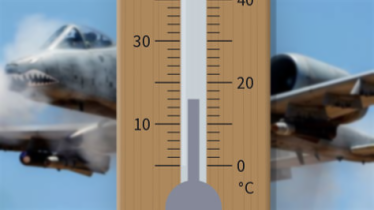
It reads value=16 unit=°C
